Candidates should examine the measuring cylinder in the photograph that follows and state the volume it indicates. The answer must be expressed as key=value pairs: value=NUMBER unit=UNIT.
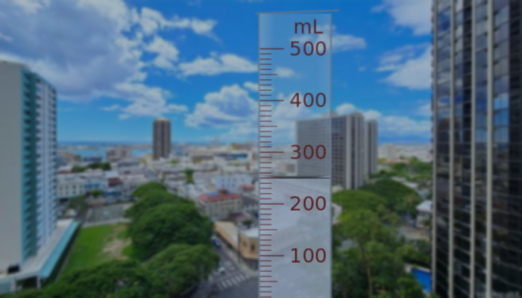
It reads value=250 unit=mL
